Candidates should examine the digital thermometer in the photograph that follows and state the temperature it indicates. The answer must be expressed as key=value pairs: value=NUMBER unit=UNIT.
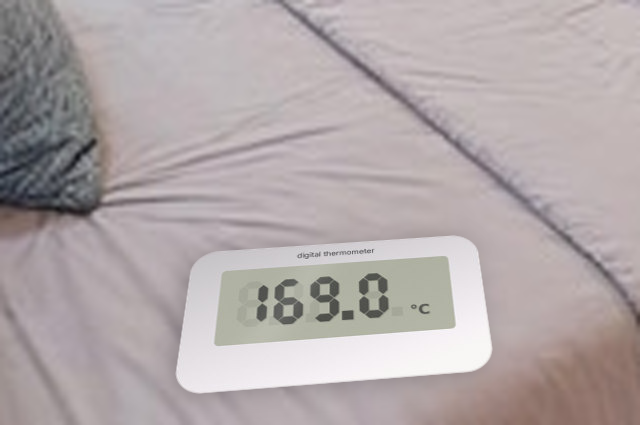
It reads value=169.0 unit=°C
